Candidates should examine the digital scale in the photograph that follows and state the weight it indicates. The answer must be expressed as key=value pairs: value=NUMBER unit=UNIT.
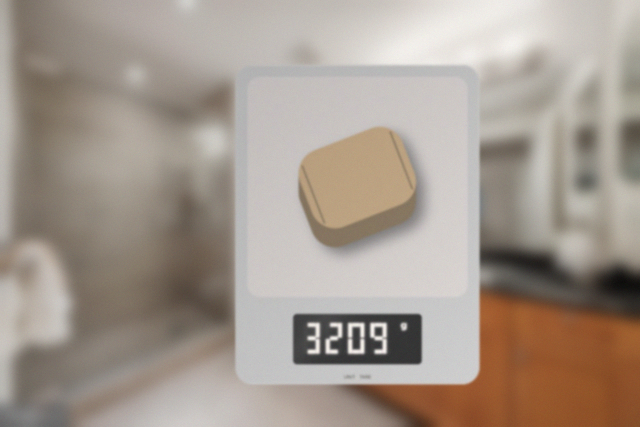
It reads value=3209 unit=g
